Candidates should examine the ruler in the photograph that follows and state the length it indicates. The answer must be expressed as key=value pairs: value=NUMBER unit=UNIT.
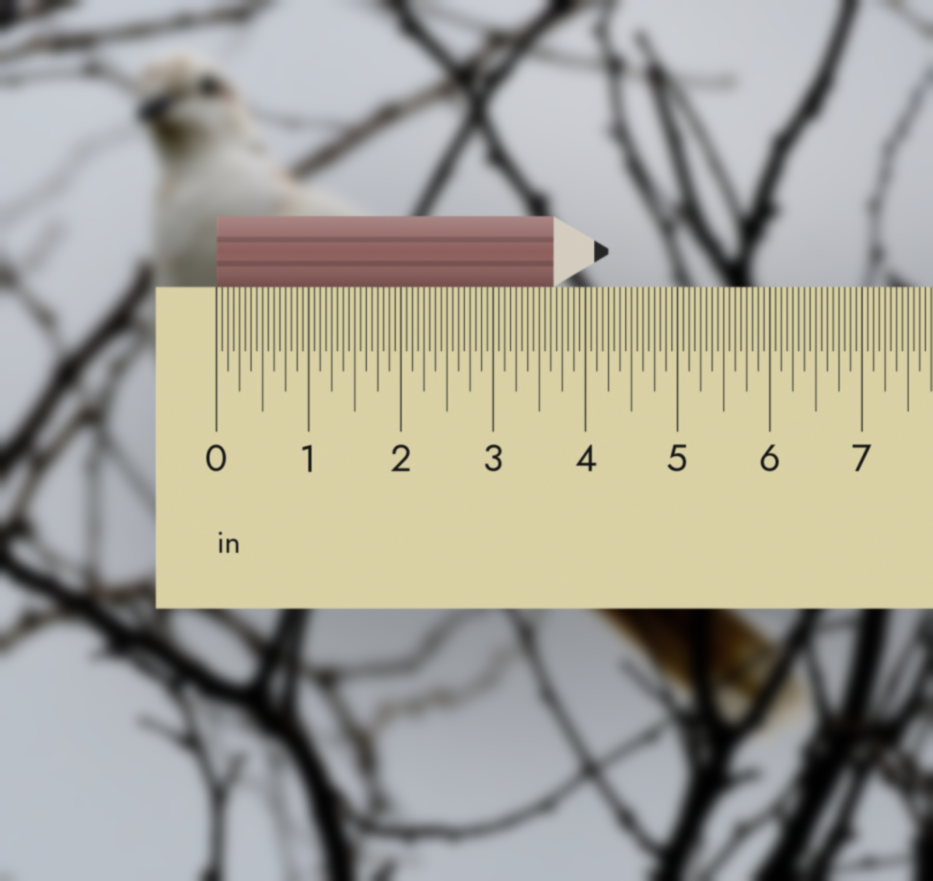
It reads value=4.25 unit=in
